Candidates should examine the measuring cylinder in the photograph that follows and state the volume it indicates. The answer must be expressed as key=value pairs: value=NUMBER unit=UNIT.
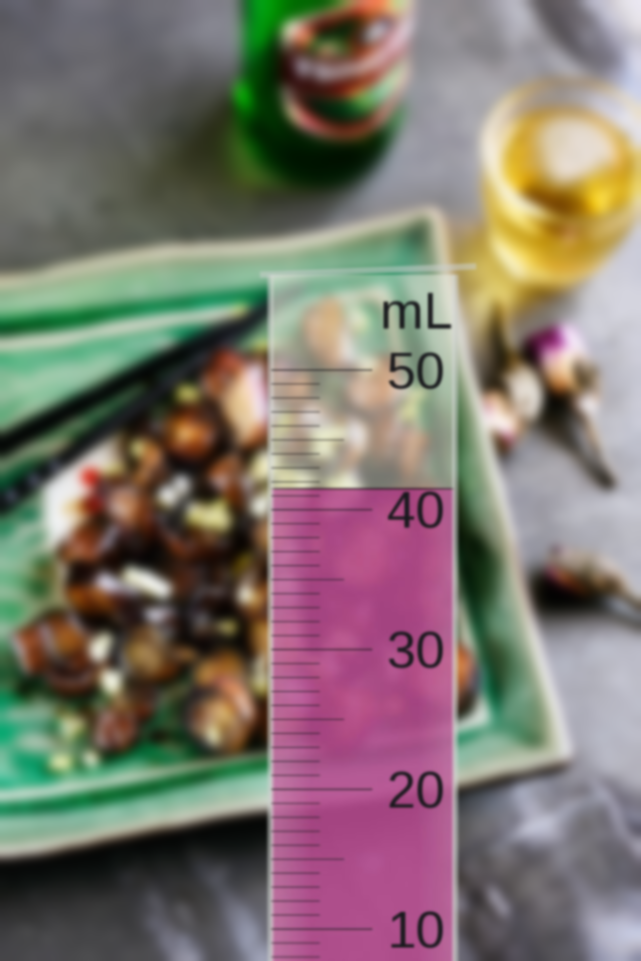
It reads value=41.5 unit=mL
